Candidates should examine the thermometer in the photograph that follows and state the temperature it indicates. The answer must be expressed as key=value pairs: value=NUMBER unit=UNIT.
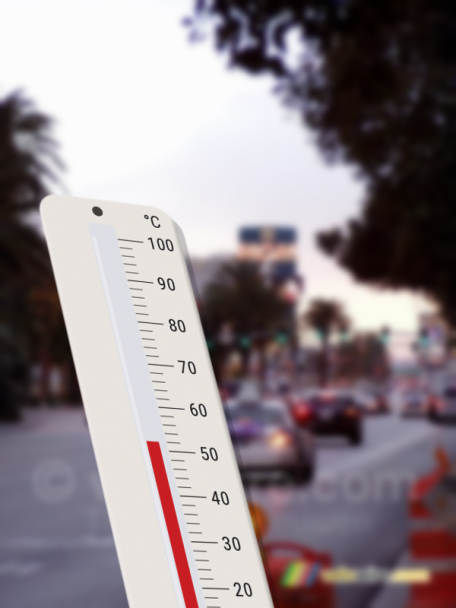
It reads value=52 unit=°C
